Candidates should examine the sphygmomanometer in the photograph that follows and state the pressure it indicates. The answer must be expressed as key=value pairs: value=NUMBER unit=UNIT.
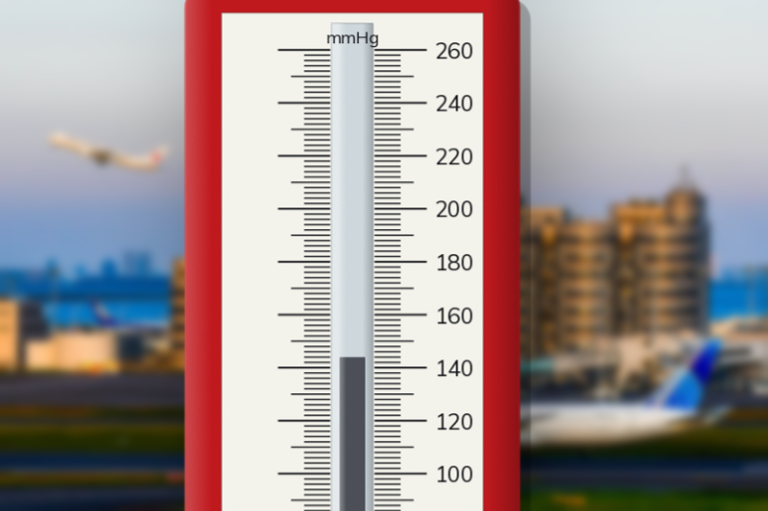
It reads value=144 unit=mmHg
